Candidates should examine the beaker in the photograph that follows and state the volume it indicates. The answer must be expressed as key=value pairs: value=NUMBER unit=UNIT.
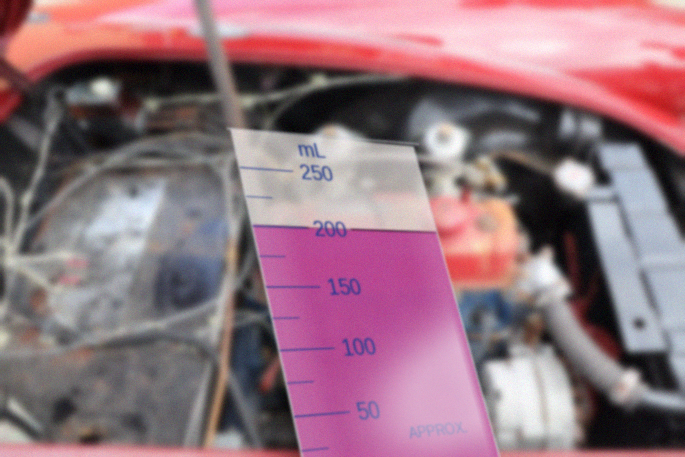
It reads value=200 unit=mL
